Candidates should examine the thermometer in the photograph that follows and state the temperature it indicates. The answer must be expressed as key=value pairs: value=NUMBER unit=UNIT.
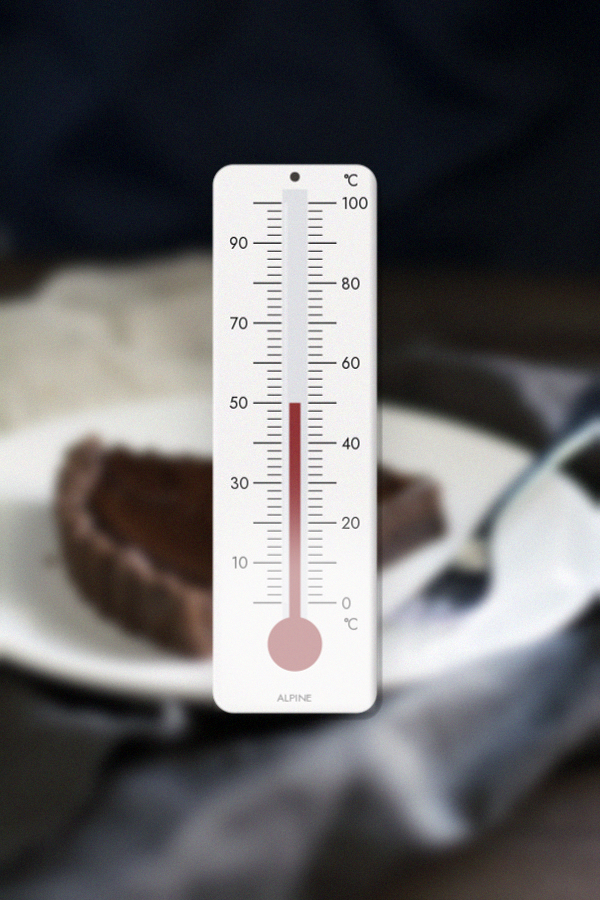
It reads value=50 unit=°C
